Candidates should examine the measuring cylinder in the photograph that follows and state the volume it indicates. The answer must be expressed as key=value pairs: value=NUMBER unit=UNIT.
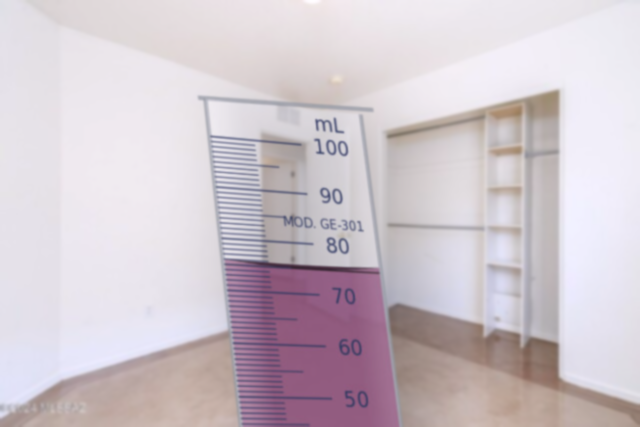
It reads value=75 unit=mL
